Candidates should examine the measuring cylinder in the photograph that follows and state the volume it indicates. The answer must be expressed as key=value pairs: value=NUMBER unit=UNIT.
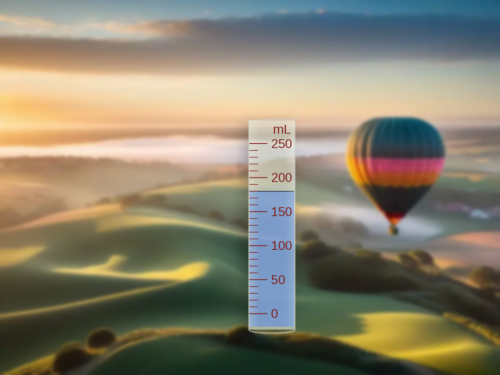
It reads value=180 unit=mL
